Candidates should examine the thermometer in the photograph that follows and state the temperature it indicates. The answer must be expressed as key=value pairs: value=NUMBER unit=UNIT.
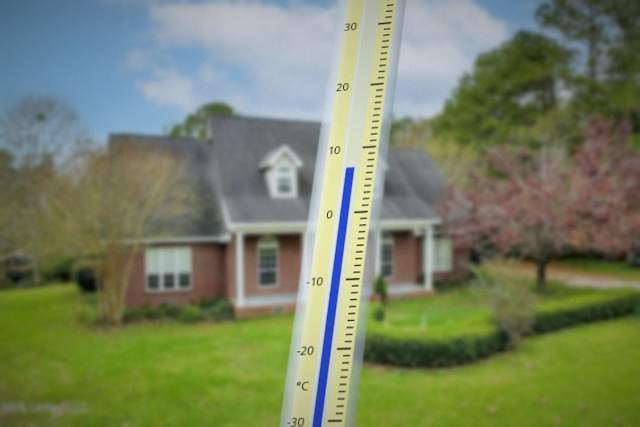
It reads value=7 unit=°C
